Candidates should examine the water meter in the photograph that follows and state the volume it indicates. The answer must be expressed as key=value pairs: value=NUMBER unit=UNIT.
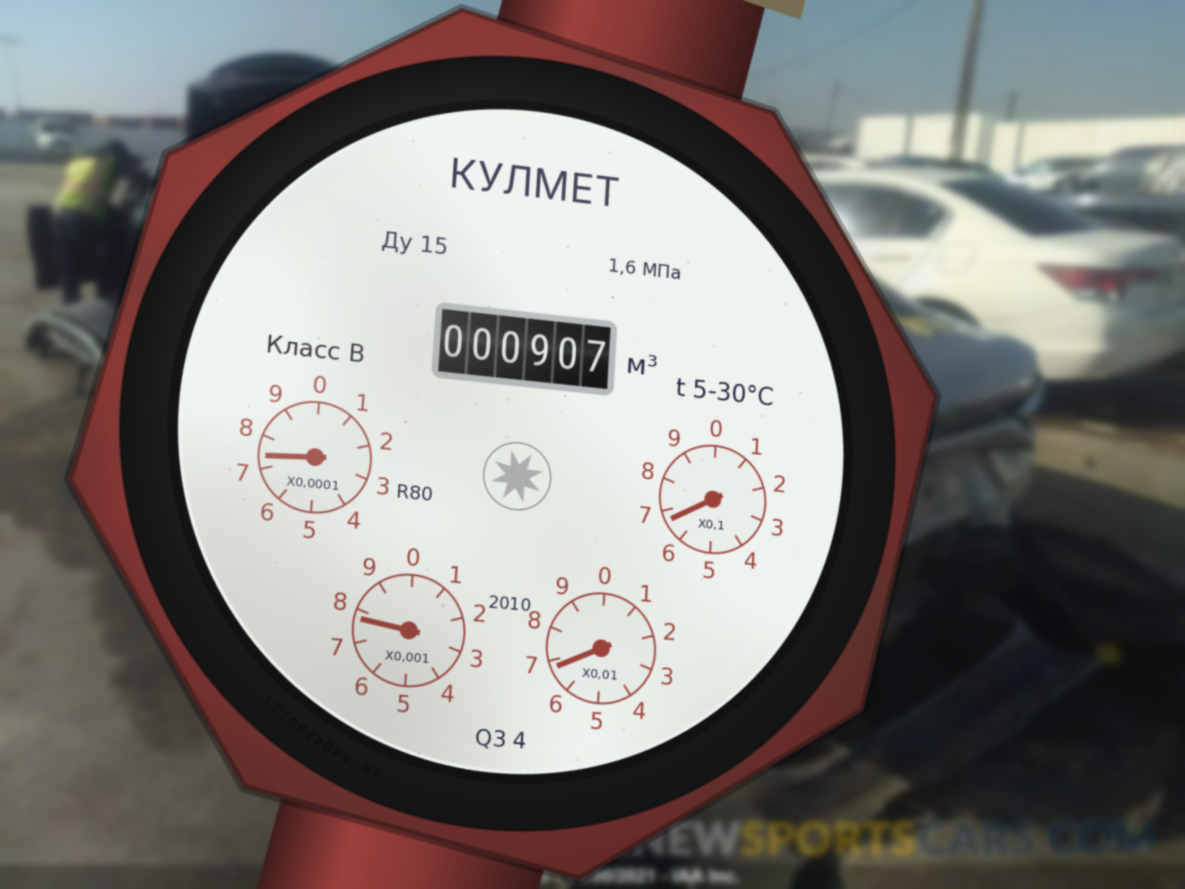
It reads value=907.6677 unit=m³
